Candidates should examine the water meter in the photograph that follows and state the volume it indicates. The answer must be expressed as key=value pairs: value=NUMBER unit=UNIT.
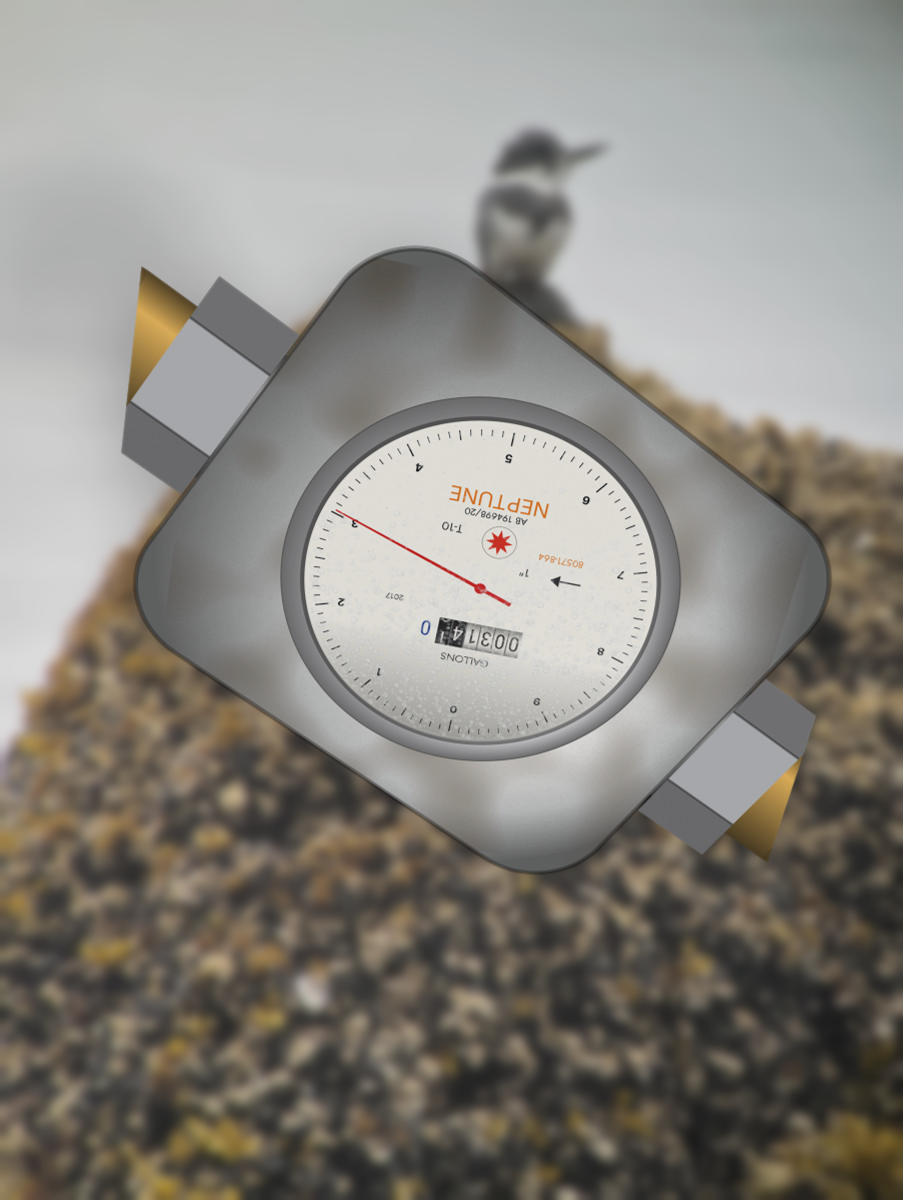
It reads value=31413.0 unit=gal
